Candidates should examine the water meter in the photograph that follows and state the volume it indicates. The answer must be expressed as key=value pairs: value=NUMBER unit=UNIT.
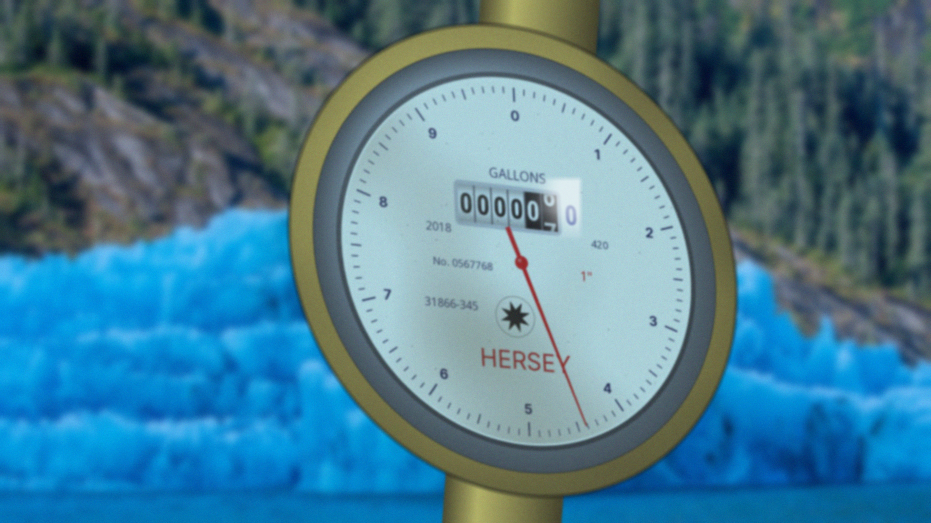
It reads value=64.4 unit=gal
